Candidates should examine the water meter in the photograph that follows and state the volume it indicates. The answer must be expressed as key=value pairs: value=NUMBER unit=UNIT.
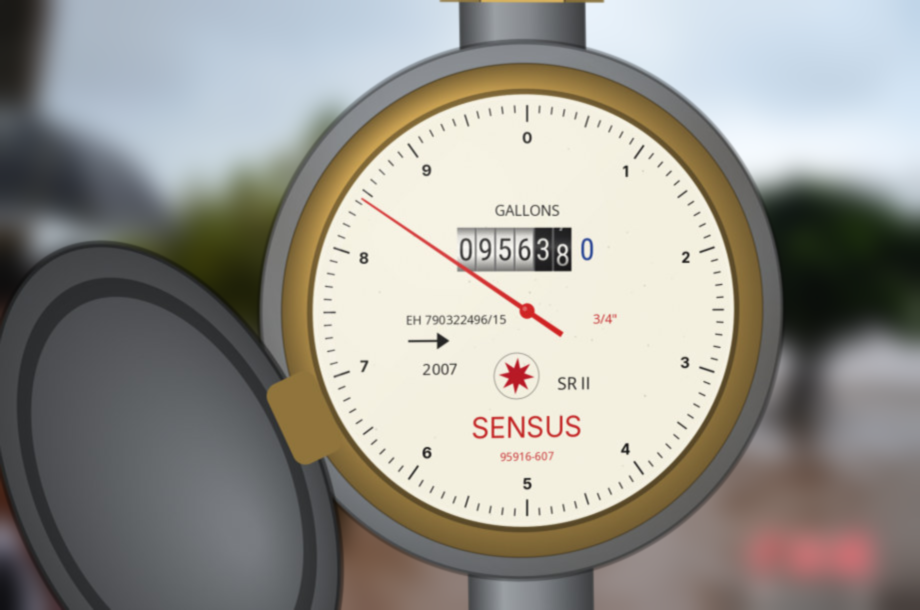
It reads value=956378.4 unit=gal
